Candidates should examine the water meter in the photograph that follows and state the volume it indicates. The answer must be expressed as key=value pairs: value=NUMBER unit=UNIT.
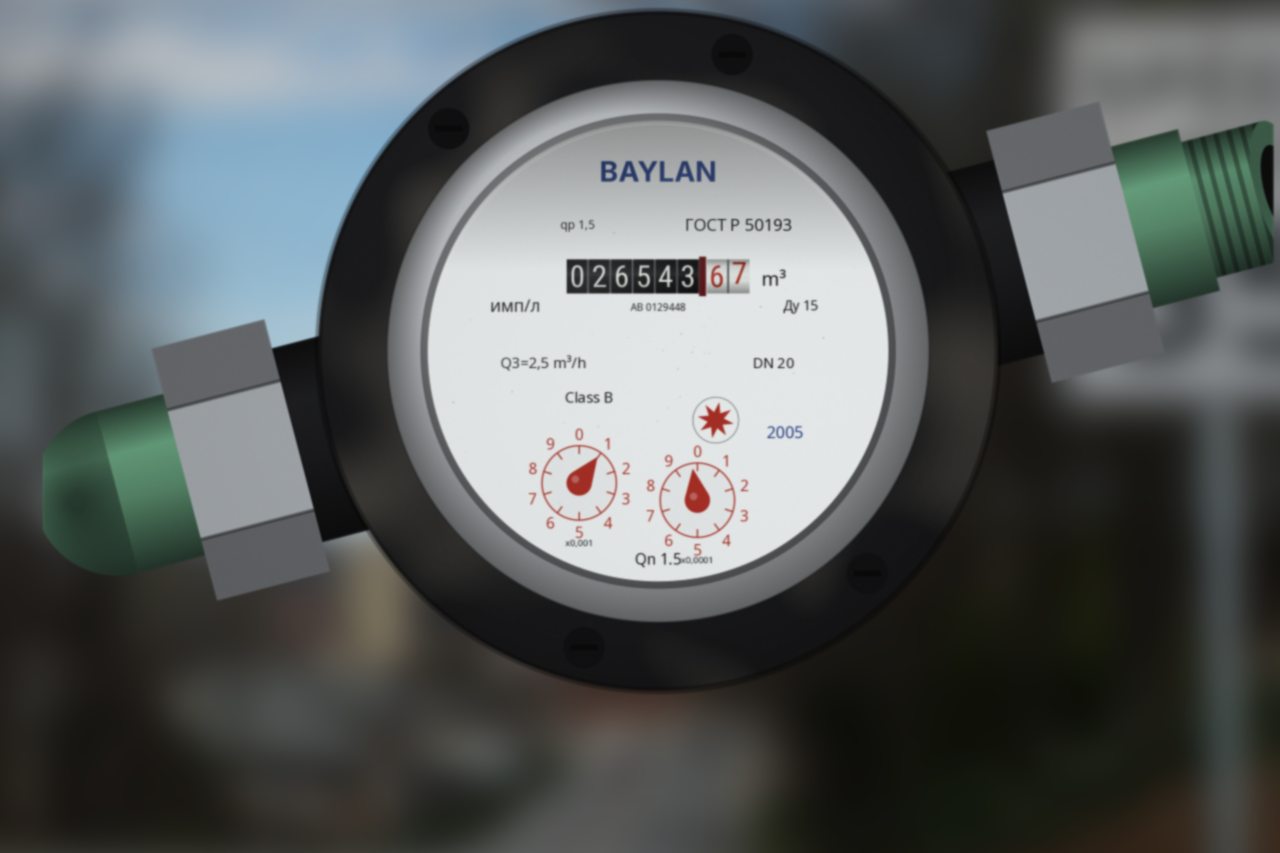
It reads value=26543.6709 unit=m³
